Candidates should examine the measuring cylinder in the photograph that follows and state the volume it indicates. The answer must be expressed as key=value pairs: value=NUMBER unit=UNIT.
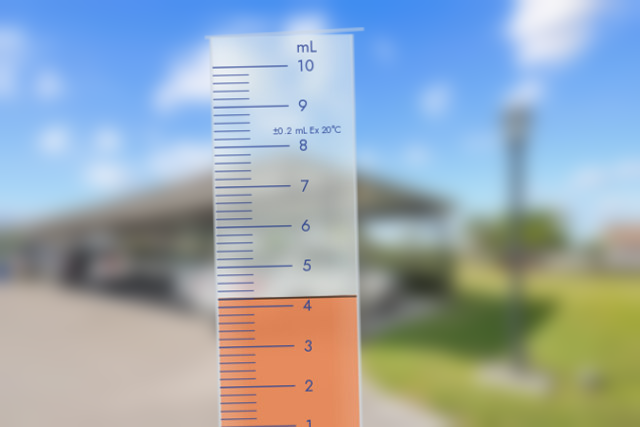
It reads value=4.2 unit=mL
